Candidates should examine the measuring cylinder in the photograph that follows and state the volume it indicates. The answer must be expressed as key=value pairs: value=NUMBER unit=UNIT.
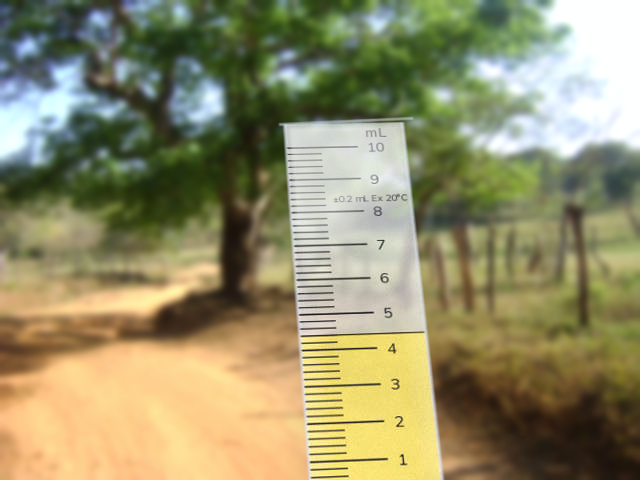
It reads value=4.4 unit=mL
